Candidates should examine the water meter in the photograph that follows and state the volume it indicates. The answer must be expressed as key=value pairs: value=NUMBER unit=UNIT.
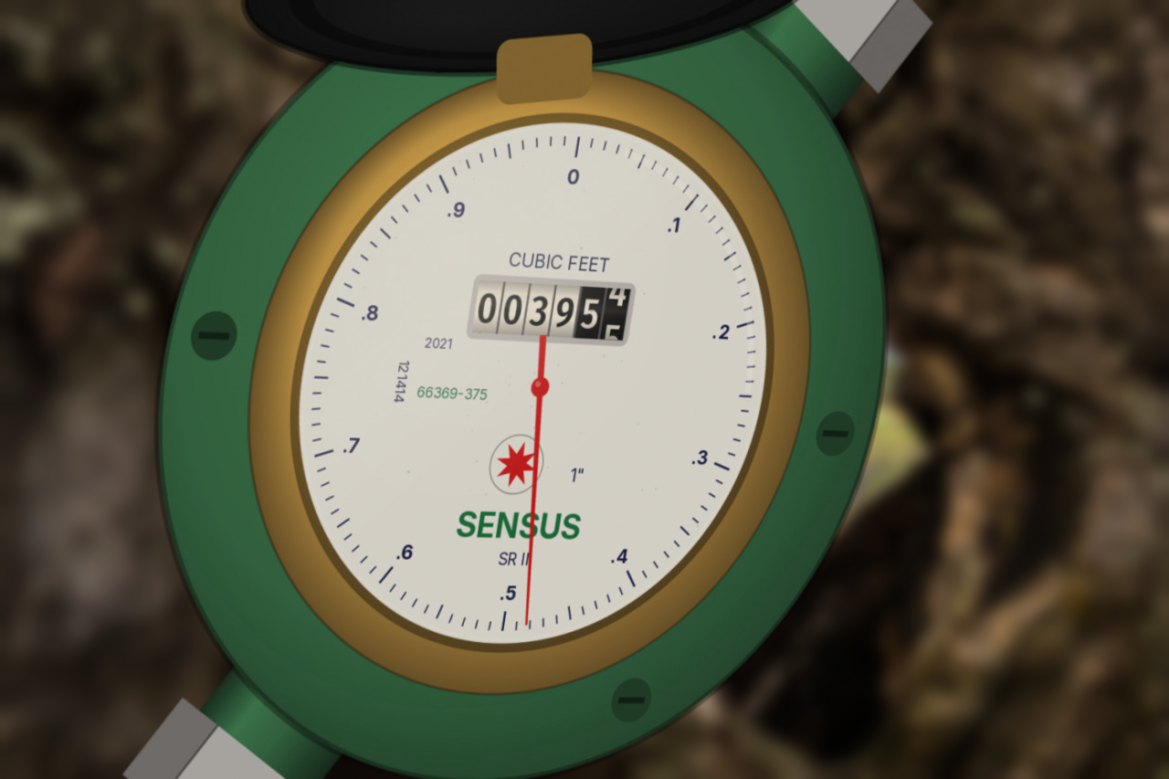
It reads value=3954.48 unit=ft³
